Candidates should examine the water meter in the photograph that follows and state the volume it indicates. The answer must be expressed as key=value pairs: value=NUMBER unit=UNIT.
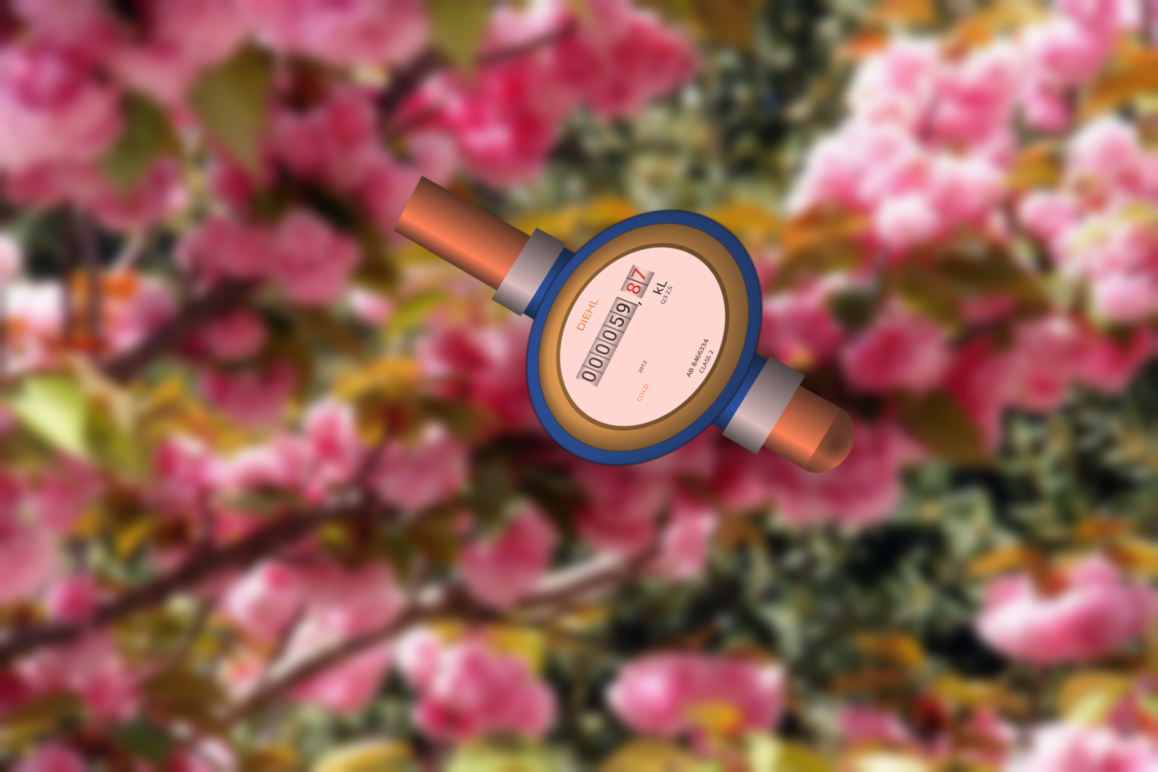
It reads value=59.87 unit=kL
